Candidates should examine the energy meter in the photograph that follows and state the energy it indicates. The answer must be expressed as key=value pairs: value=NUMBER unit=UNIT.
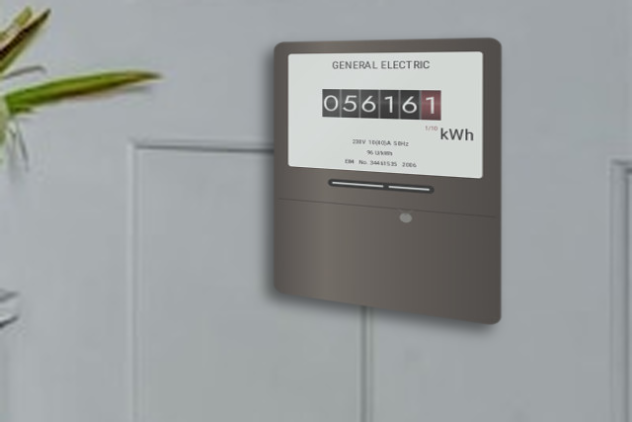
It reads value=5616.1 unit=kWh
